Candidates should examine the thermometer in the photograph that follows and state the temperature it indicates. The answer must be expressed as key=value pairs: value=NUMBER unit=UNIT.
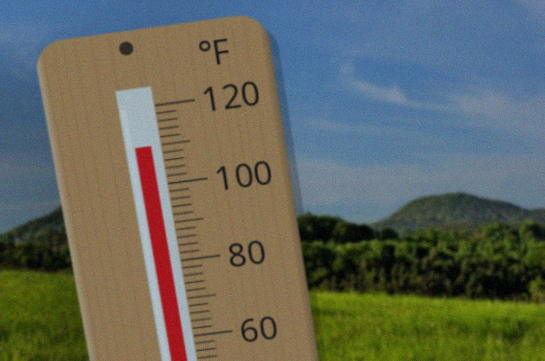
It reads value=110 unit=°F
